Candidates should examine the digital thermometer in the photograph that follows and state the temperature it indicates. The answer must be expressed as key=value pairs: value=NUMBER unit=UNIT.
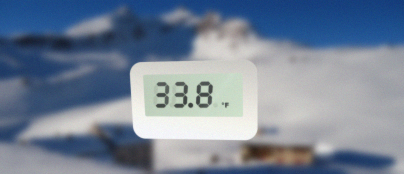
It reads value=33.8 unit=°F
